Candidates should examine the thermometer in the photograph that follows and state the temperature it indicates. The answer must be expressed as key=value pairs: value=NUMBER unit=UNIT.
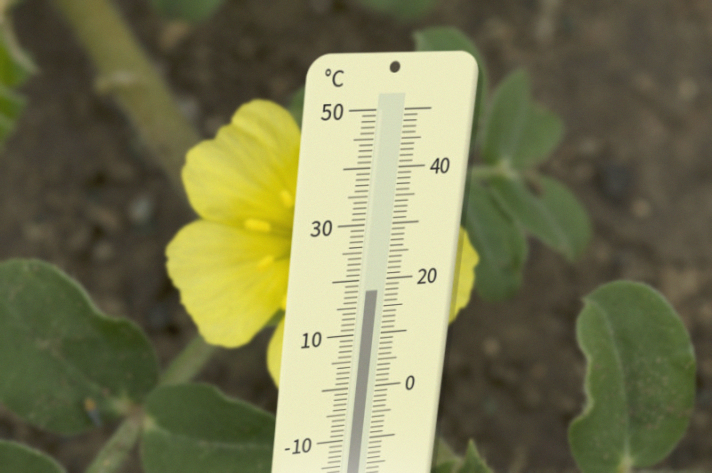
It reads value=18 unit=°C
